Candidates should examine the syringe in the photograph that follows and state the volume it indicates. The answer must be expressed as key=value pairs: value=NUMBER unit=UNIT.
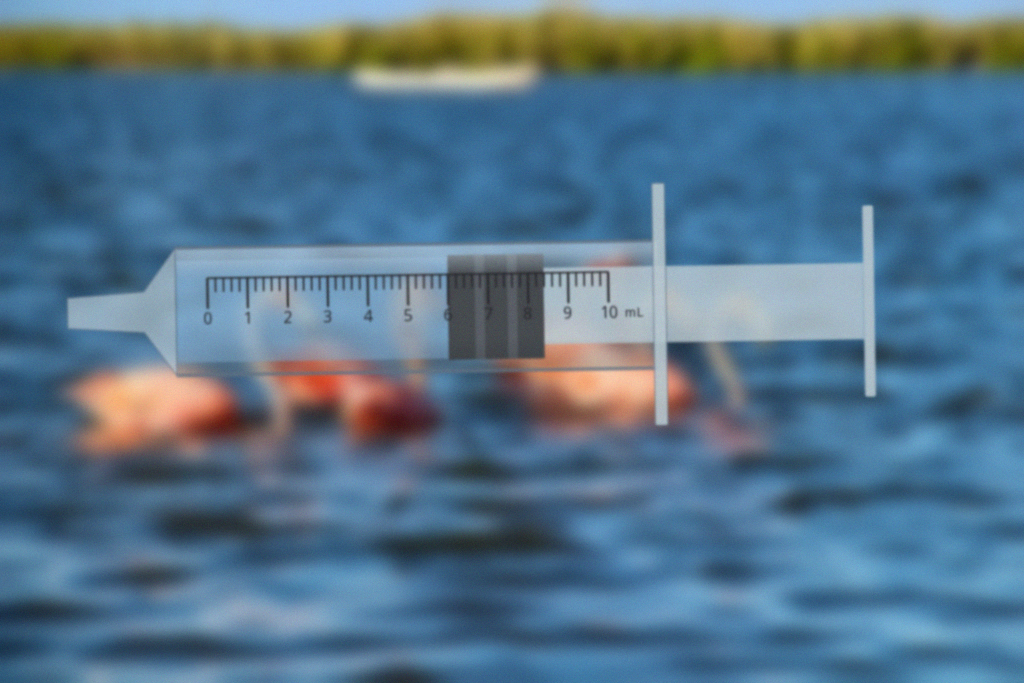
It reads value=6 unit=mL
